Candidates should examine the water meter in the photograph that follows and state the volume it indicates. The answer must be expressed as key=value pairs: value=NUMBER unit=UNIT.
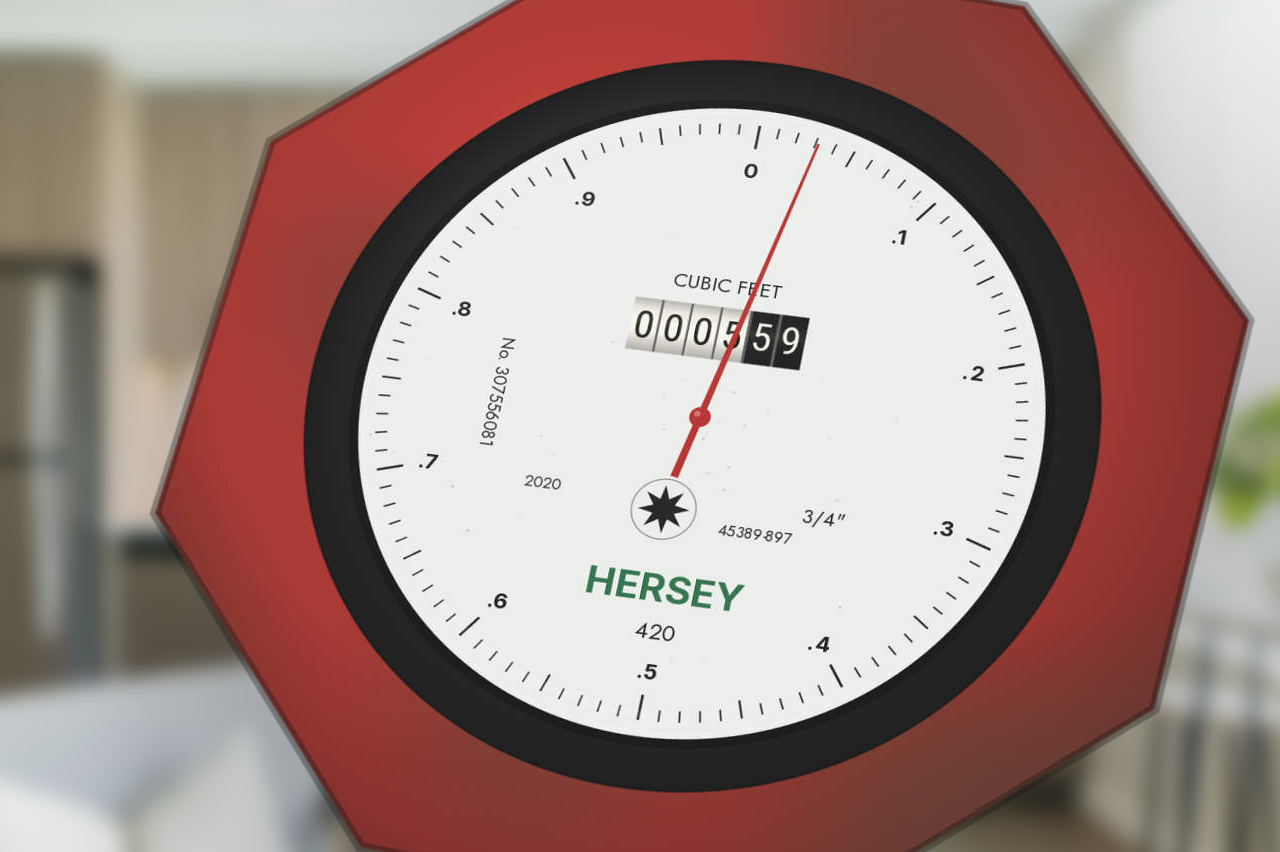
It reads value=559.03 unit=ft³
